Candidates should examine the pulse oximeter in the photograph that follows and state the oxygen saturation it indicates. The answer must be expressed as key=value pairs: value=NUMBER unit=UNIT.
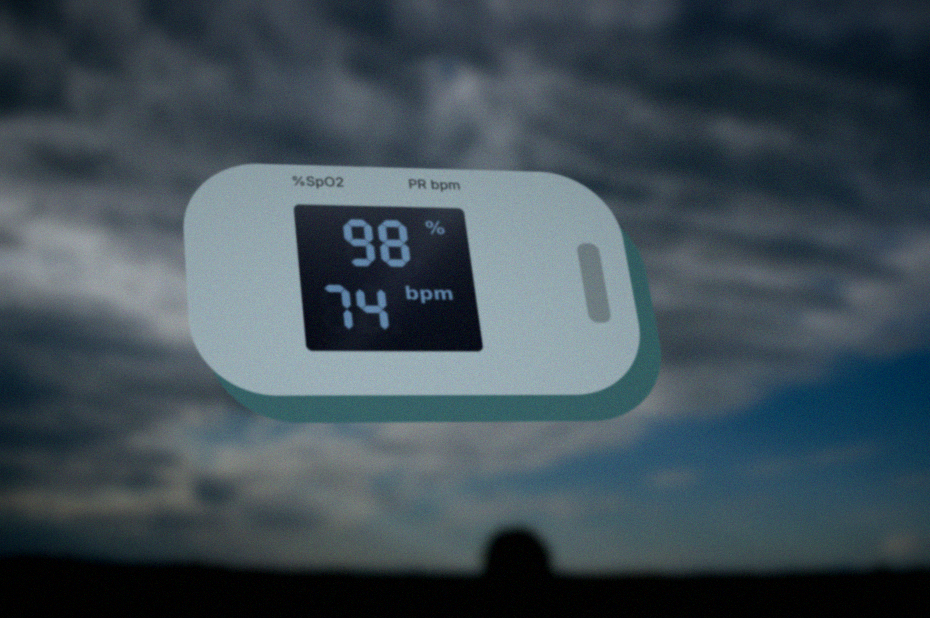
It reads value=98 unit=%
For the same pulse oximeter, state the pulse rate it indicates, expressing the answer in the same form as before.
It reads value=74 unit=bpm
